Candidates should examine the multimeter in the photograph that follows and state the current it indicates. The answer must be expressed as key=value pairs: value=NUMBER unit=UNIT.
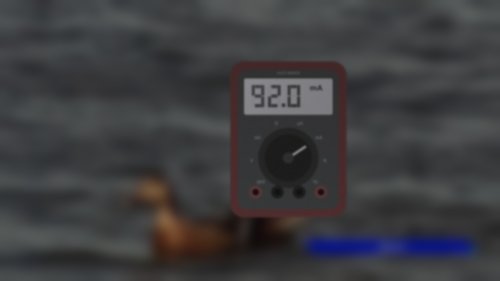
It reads value=92.0 unit=mA
